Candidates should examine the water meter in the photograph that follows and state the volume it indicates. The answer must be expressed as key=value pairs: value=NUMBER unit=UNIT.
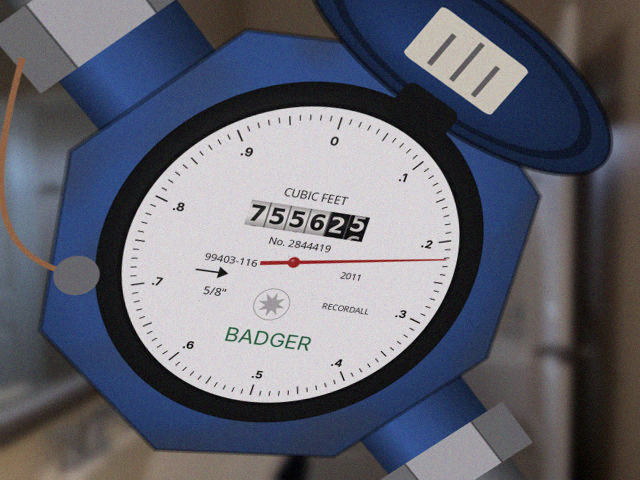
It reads value=755625.22 unit=ft³
